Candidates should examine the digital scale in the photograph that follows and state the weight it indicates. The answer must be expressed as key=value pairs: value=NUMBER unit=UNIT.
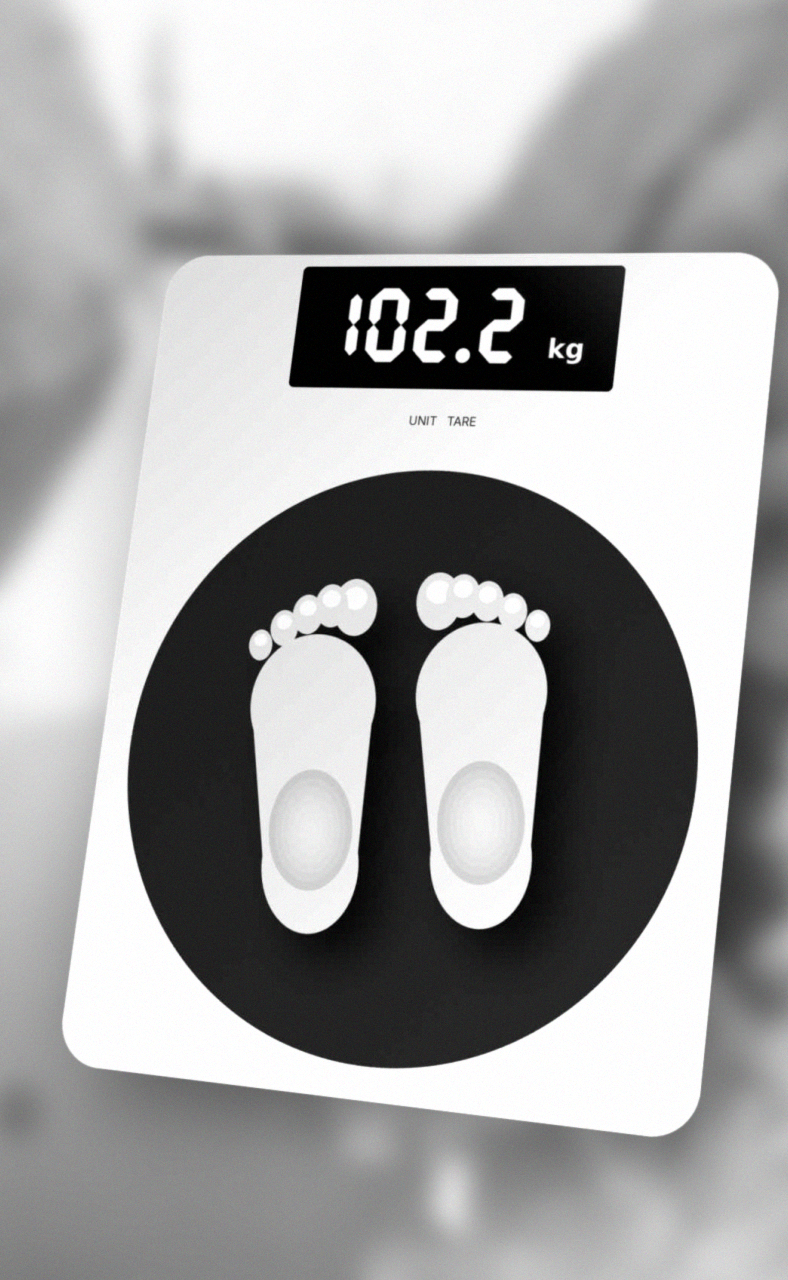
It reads value=102.2 unit=kg
